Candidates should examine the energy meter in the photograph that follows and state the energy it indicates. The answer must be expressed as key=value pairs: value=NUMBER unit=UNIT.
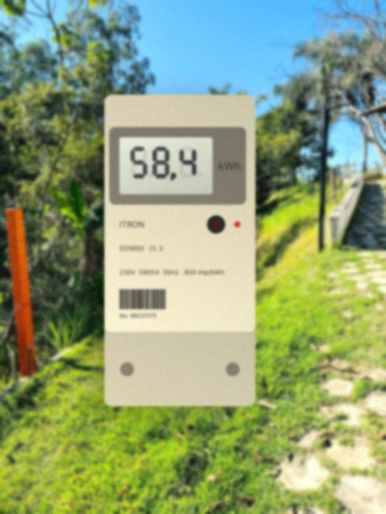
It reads value=58.4 unit=kWh
